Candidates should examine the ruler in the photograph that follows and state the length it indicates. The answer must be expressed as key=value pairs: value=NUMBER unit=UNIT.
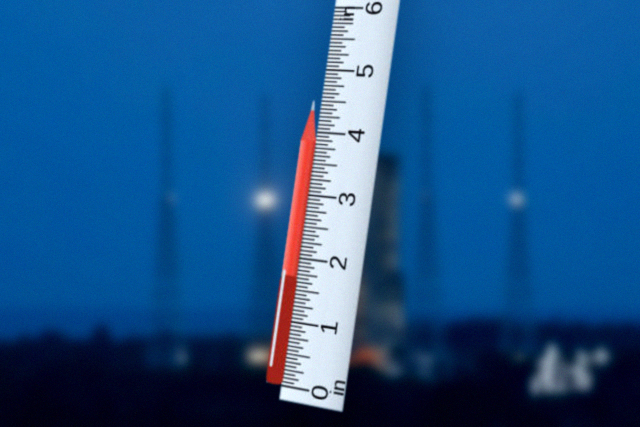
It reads value=4.5 unit=in
